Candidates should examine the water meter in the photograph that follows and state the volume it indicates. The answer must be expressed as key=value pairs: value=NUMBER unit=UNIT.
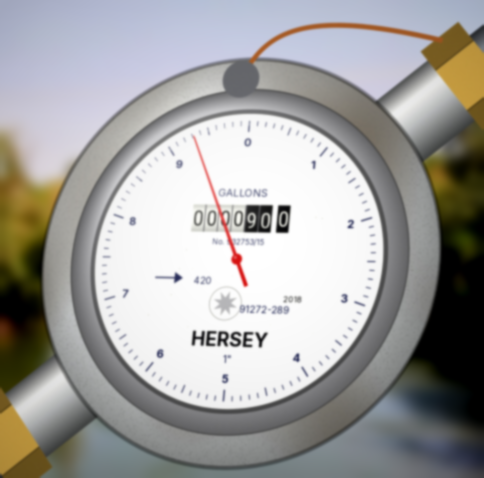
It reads value=899.3 unit=gal
